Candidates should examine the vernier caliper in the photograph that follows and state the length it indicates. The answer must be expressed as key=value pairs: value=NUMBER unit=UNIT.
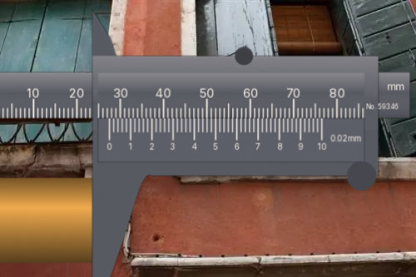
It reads value=27.5 unit=mm
